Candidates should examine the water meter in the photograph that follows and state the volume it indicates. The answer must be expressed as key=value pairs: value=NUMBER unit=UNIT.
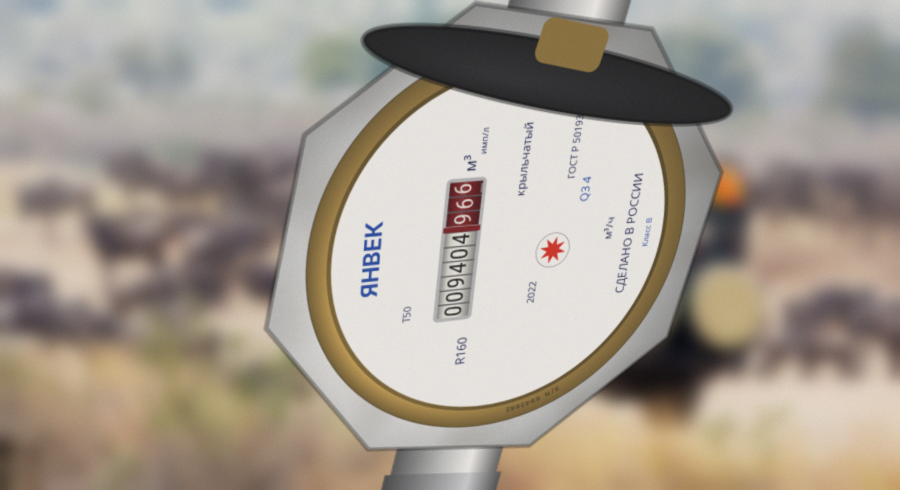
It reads value=9404.966 unit=m³
